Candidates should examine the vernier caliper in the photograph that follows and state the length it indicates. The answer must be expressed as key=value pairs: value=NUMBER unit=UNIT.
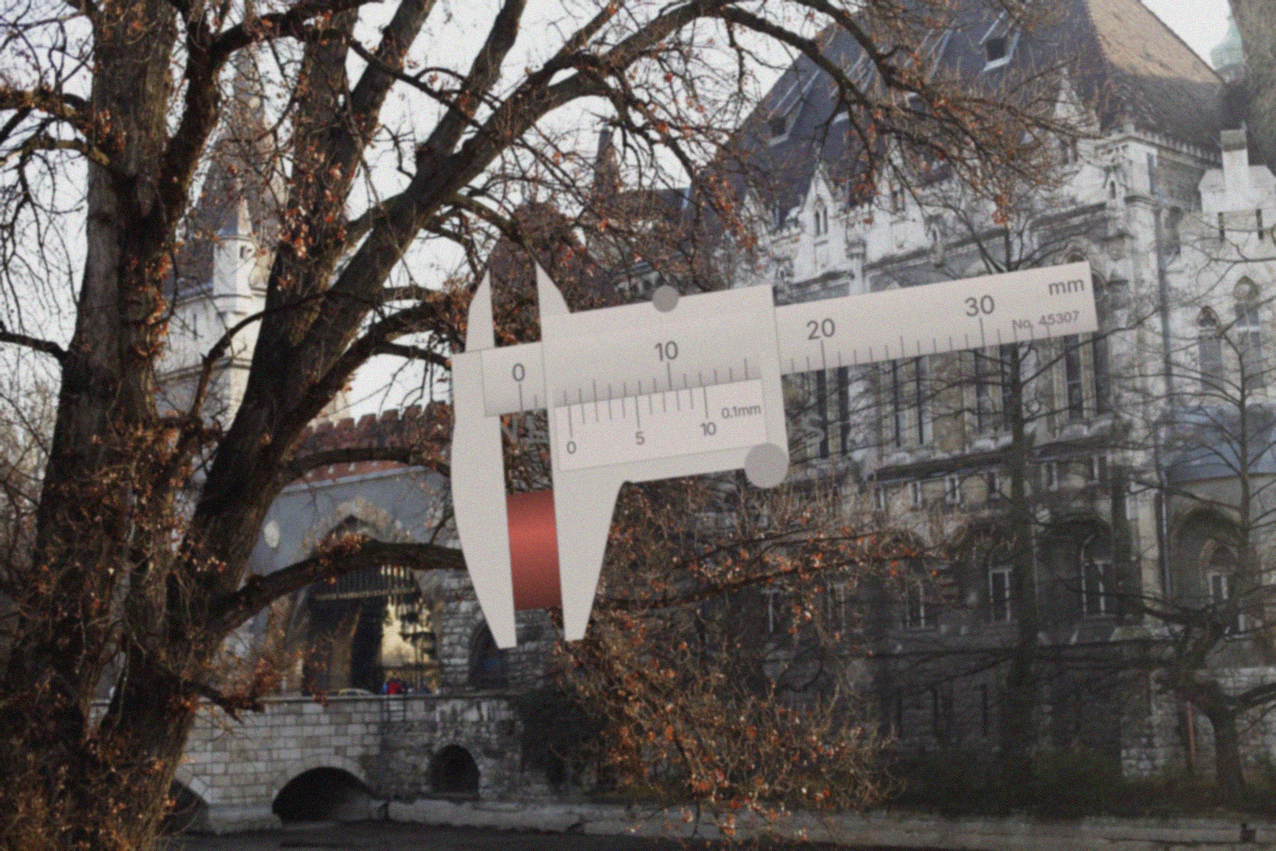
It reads value=3.2 unit=mm
